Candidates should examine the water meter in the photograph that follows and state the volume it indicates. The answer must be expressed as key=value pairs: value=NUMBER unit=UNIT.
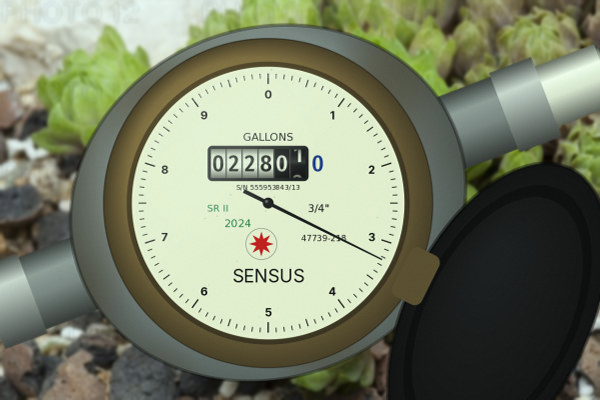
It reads value=228013.2 unit=gal
